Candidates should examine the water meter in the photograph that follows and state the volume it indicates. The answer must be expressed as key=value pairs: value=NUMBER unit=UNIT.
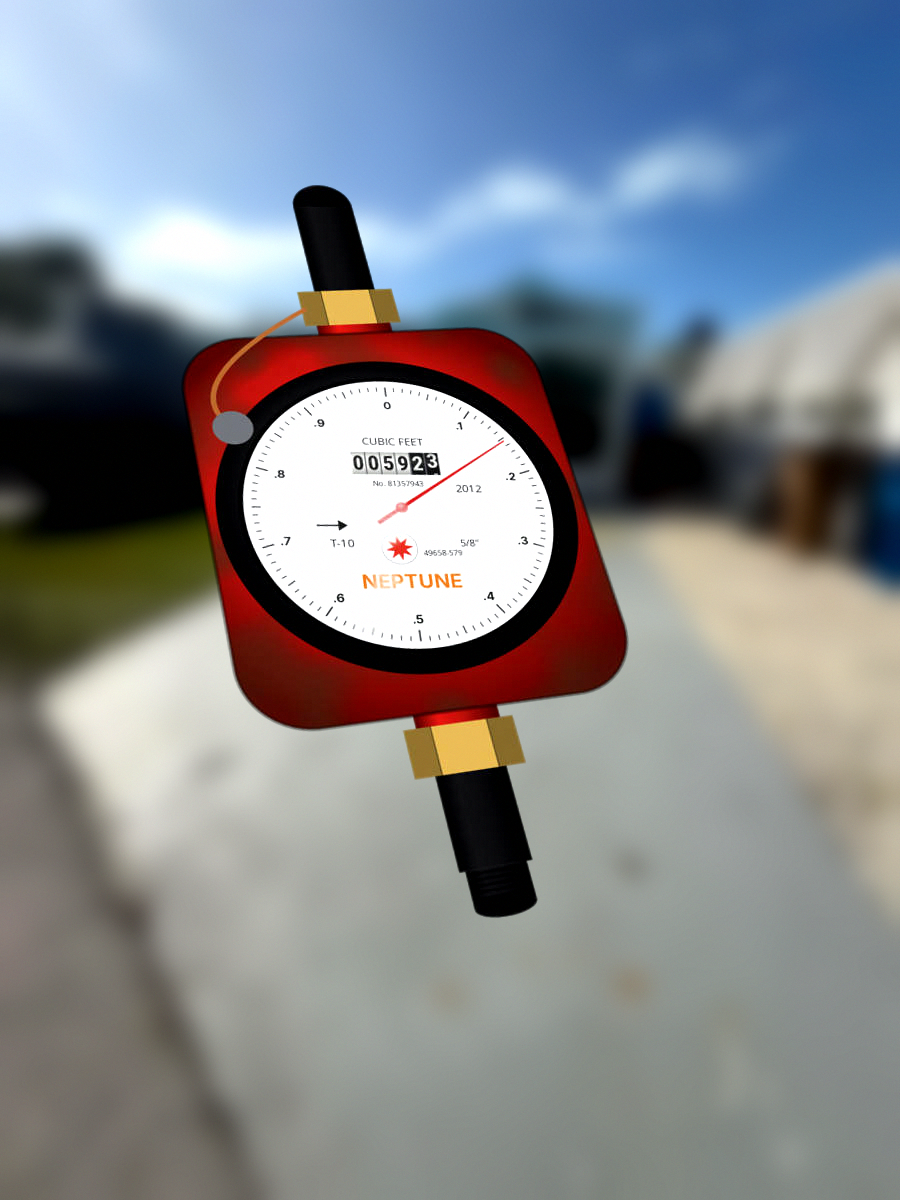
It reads value=5923.15 unit=ft³
